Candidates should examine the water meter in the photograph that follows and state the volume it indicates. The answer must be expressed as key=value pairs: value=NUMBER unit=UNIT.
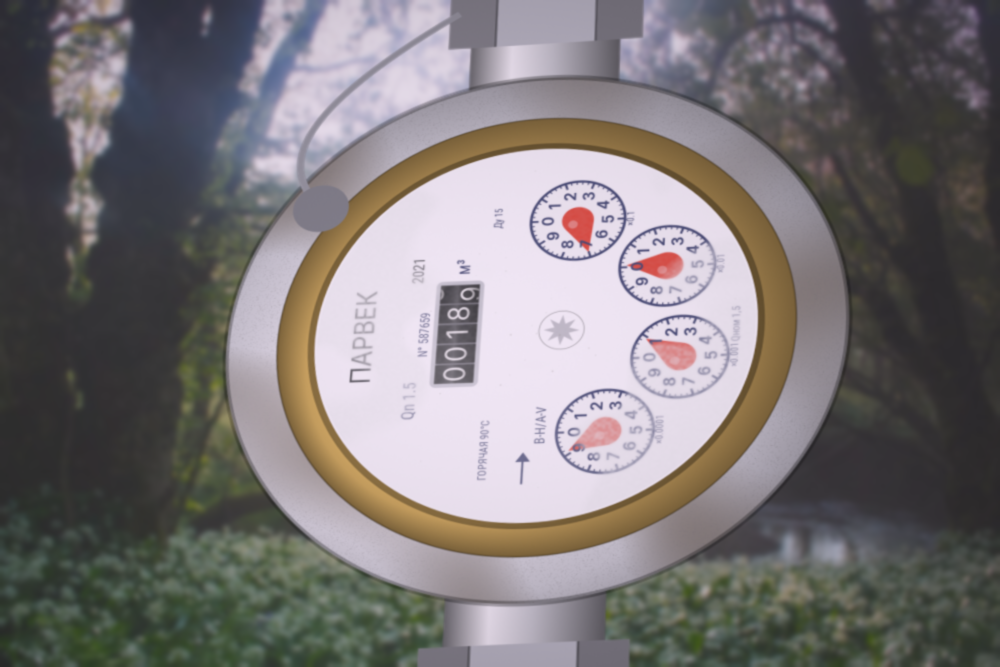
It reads value=188.7009 unit=m³
